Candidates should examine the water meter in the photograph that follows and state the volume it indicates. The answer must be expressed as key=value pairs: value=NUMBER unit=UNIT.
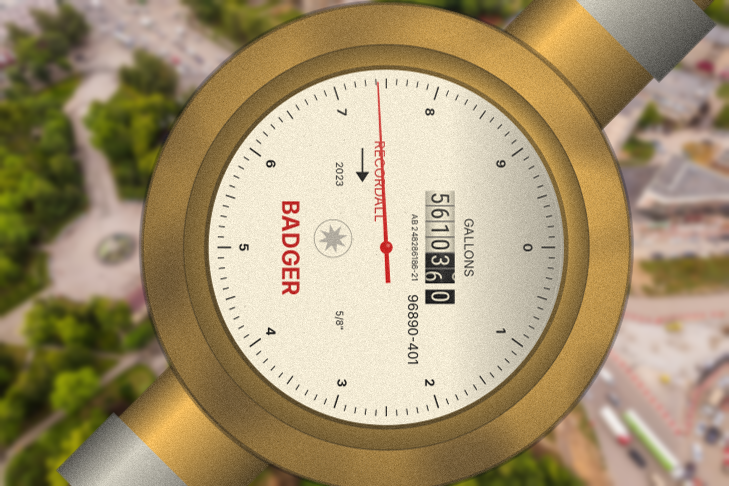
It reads value=5610357.4 unit=gal
